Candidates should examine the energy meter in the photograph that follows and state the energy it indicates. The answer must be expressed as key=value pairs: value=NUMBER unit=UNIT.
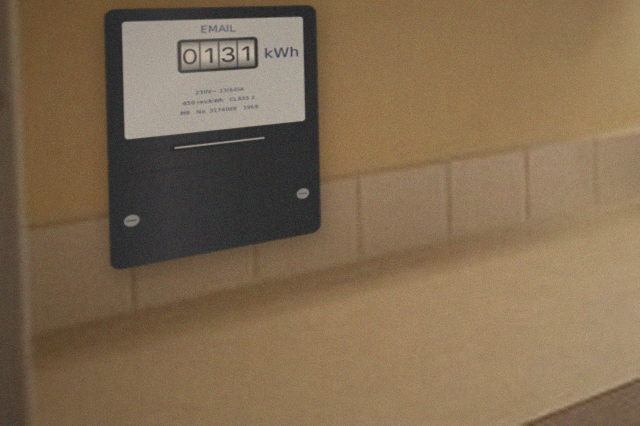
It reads value=131 unit=kWh
